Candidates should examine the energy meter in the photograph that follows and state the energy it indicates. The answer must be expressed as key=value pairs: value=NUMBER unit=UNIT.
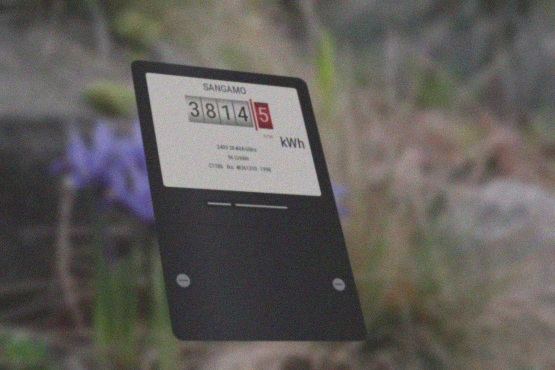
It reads value=3814.5 unit=kWh
